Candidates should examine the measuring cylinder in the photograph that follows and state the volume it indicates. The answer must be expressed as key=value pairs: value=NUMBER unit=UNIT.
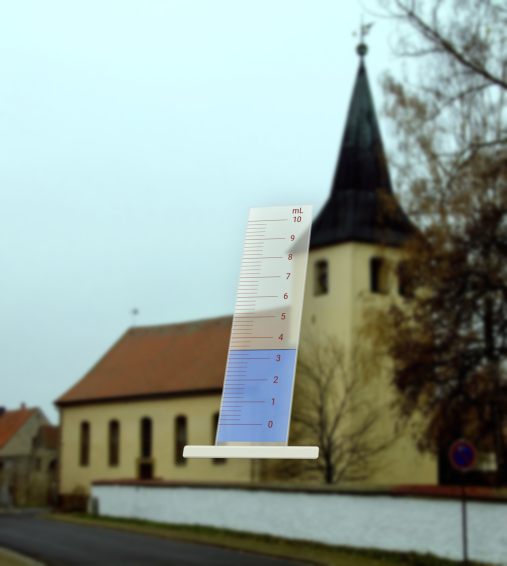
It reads value=3.4 unit=mL
